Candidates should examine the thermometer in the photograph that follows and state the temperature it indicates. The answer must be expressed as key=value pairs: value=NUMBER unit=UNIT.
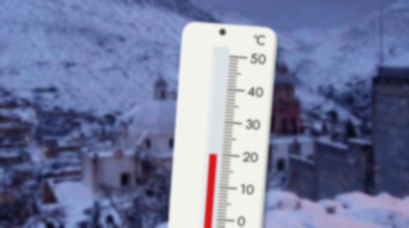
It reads value=20 unit=°C
